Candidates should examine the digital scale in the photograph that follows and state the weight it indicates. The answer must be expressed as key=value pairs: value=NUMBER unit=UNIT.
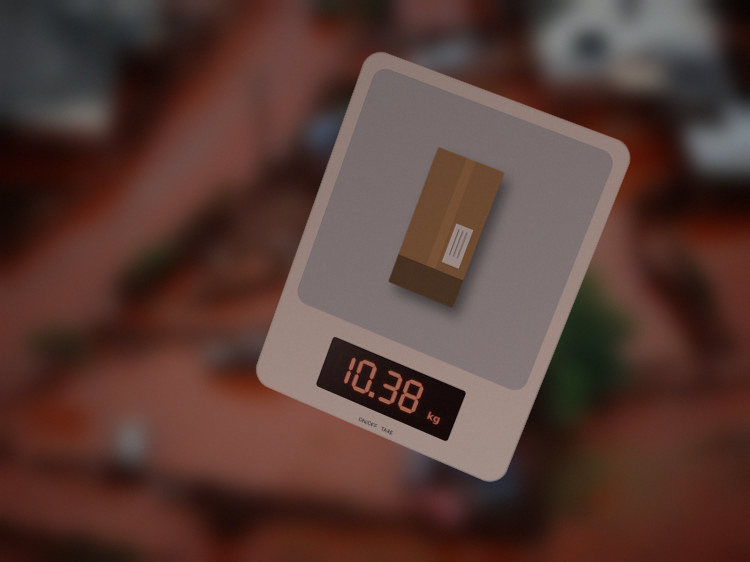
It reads value=10.38 unit=kg
